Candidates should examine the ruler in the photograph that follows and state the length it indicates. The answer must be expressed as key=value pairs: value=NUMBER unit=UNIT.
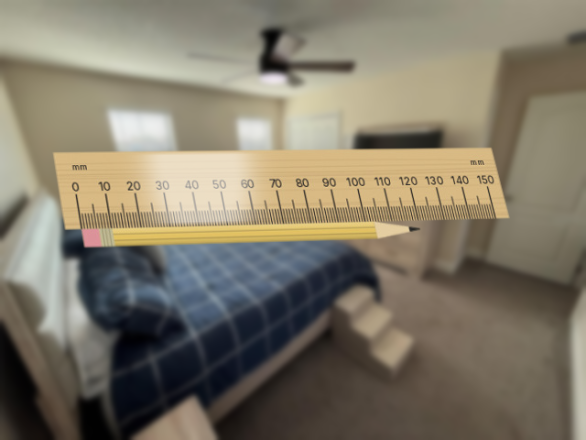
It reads value=120 unit=mm
